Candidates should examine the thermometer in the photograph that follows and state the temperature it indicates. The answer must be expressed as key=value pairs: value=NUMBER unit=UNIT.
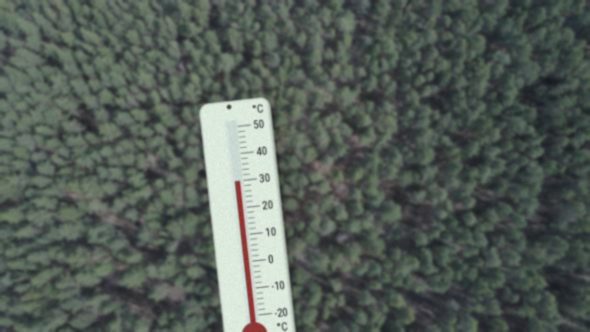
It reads value=30 unit=°C
